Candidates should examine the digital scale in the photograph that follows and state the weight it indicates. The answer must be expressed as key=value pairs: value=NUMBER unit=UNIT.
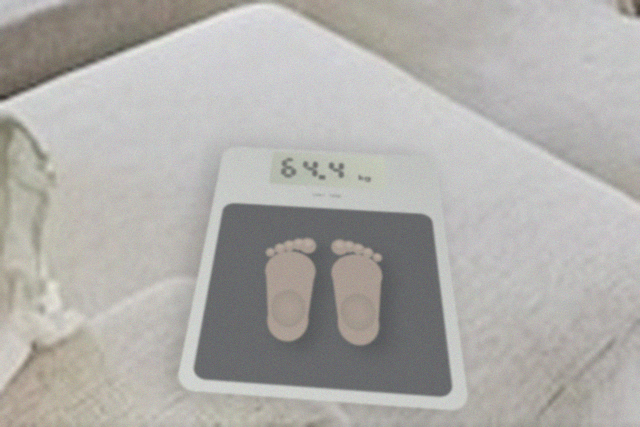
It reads value=64.4 unit=kg
